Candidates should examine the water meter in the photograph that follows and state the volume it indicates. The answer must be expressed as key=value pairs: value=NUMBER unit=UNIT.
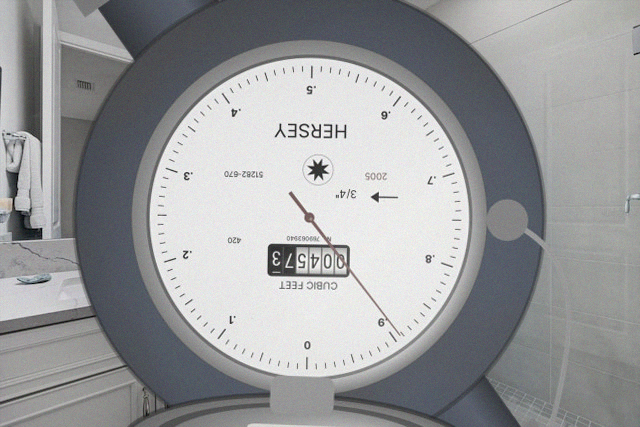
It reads value=4572.89 unit=ft³
